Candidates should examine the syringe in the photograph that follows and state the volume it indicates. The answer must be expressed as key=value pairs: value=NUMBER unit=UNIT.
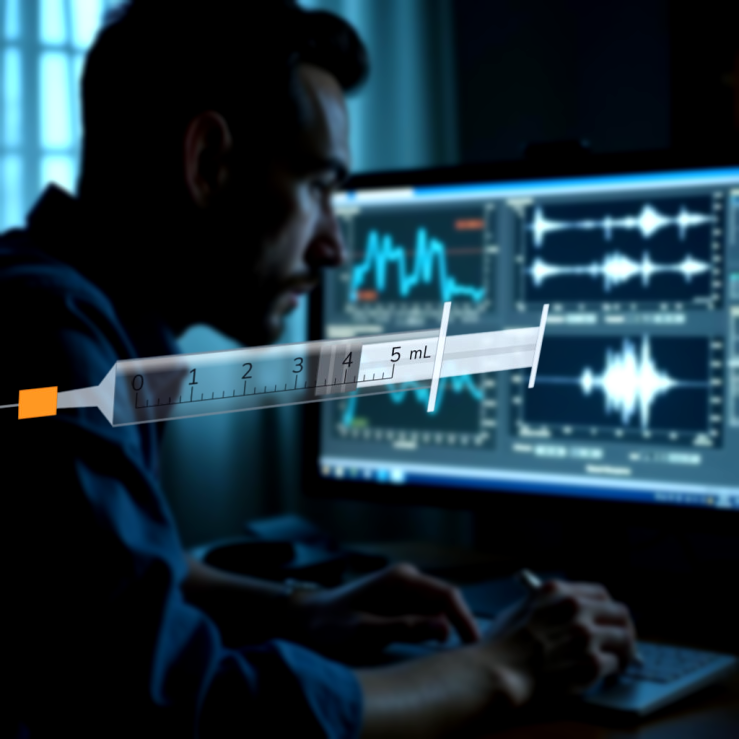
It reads value=3.4 unit=mL
